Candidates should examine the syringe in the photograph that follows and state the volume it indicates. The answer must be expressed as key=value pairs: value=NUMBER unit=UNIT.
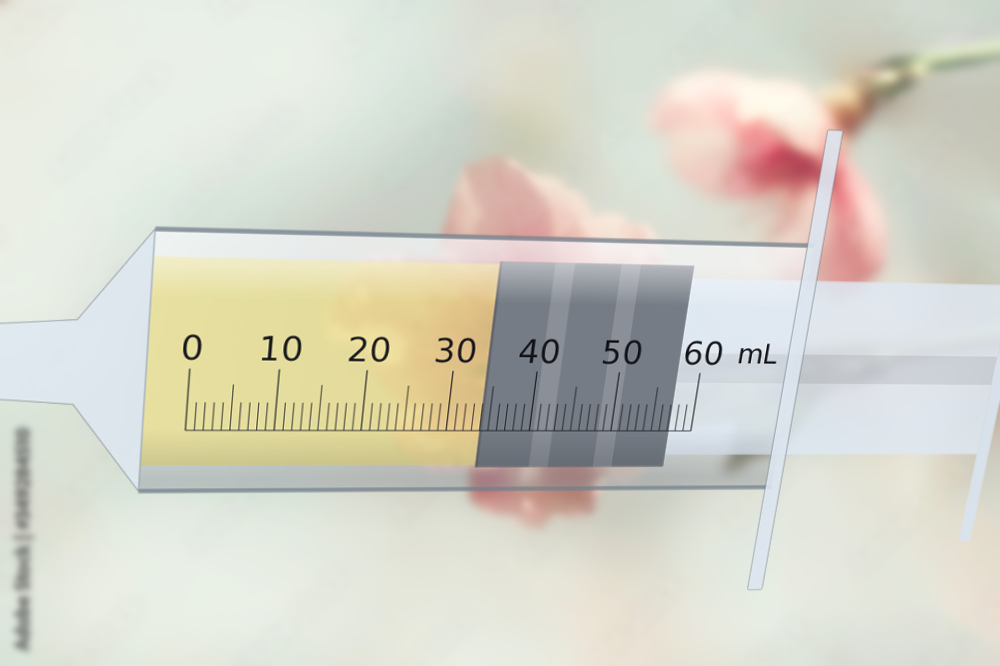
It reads value=34 unit=mL
